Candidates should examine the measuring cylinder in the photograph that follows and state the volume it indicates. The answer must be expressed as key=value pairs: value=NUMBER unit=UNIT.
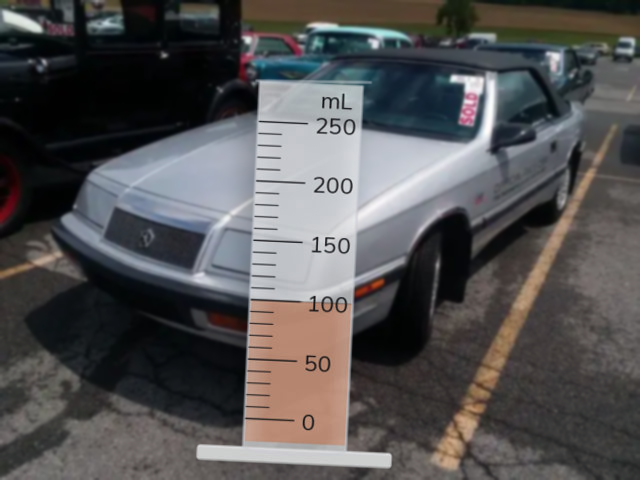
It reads value=100 unit=mL
